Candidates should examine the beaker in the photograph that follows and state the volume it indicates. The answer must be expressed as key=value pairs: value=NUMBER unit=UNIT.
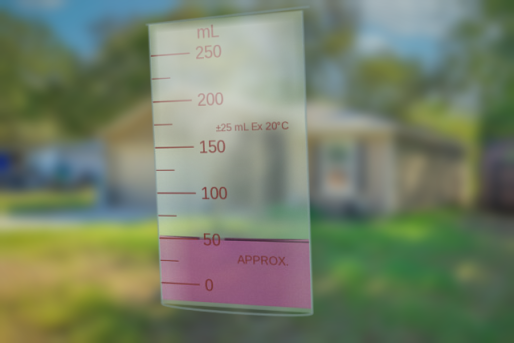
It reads value=50 unit=mL
